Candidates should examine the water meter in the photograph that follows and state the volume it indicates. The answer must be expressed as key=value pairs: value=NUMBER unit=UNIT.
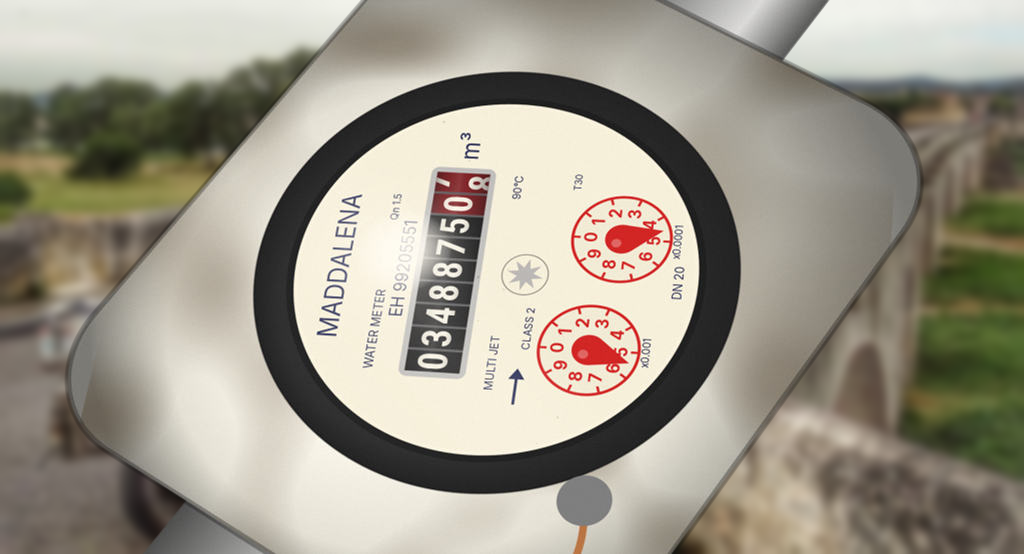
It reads value=348875.0754 unit=m³
